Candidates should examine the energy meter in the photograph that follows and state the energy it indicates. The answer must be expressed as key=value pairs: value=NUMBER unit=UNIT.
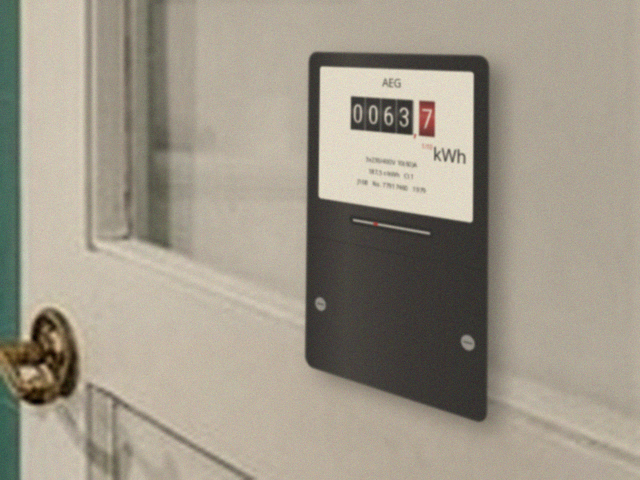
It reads value=63.7 unit=kWh
